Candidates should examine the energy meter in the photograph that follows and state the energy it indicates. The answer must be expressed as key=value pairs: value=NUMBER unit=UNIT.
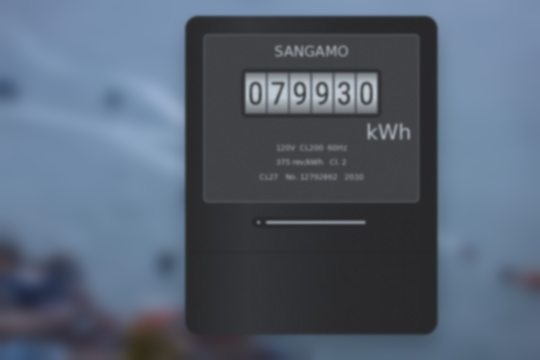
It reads value=79930 unit=kWh
